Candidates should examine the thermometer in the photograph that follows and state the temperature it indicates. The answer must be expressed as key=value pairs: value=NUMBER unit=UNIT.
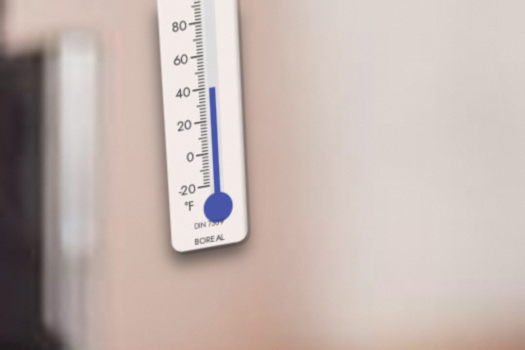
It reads value=40 unit=°F
